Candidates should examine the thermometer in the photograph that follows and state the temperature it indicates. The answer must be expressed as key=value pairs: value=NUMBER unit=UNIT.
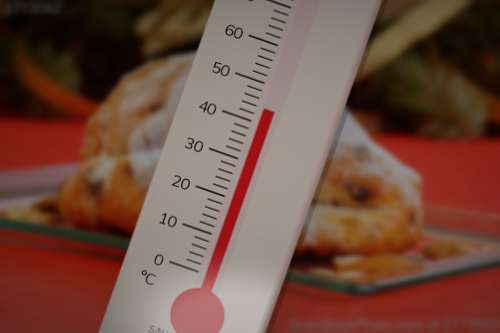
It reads value=44 unit=°C
